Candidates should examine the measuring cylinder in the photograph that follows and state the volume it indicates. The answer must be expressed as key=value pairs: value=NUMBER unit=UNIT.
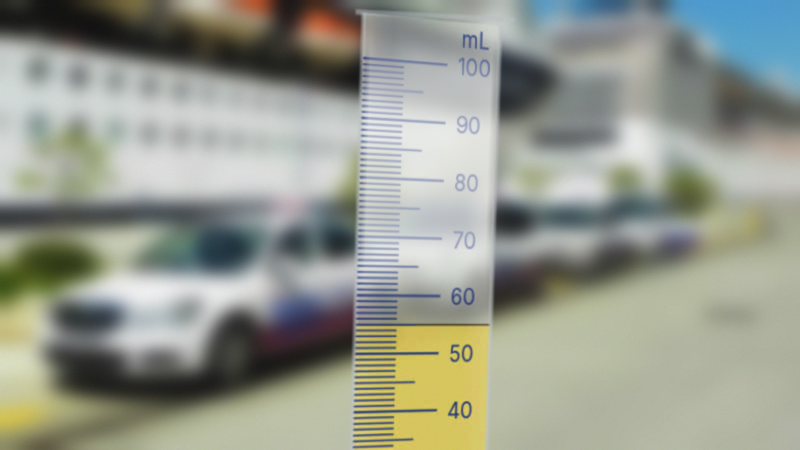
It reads value=55 unit=mL
